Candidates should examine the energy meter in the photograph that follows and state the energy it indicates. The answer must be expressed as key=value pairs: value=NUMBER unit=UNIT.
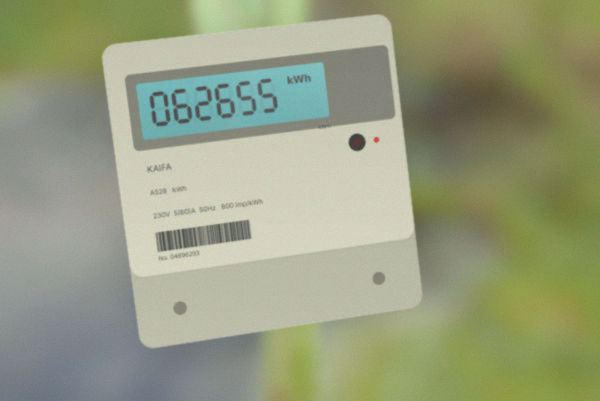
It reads value=62655 unit=kWh
